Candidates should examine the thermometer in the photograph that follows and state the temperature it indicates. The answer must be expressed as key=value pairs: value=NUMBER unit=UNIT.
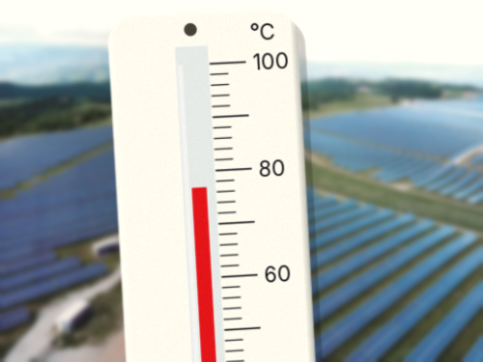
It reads value=77 unit=°C
